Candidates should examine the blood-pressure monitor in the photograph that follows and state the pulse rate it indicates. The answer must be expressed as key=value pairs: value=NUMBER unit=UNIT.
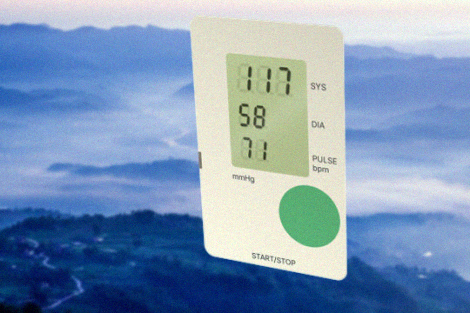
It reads value=71 unit=bpm
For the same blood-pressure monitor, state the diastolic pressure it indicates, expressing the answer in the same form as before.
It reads value=58 unit=mmHg
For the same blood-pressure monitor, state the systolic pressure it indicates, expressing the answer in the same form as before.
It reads value=117 unit=mmHg
